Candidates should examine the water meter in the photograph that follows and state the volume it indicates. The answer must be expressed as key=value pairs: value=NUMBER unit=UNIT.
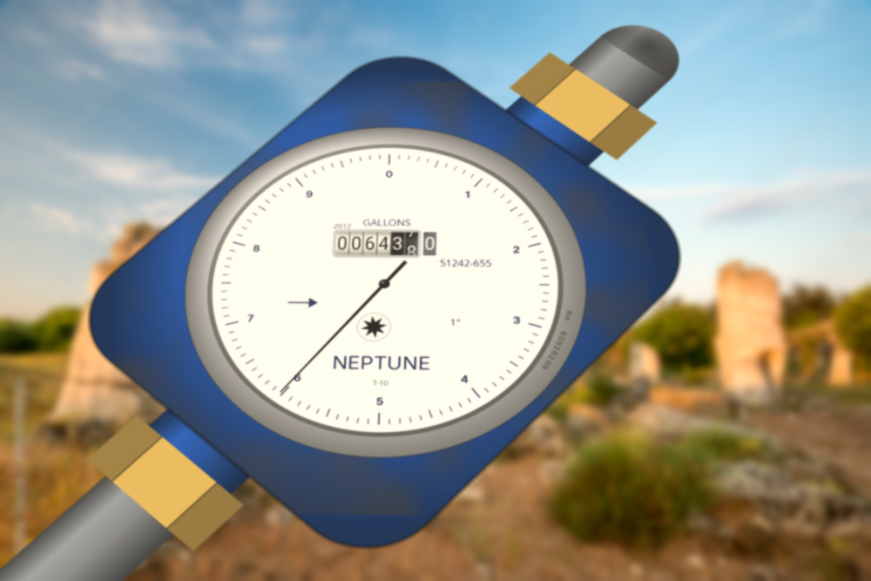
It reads value=64376.0 unit=gal
